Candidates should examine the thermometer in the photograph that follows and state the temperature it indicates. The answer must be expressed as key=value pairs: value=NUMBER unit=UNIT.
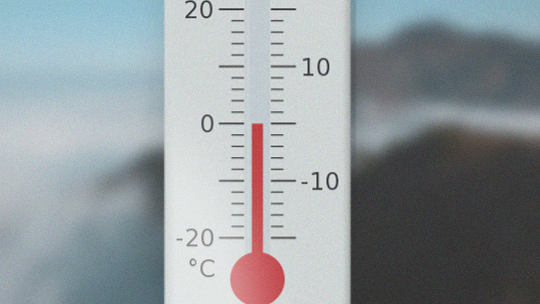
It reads value=0 unit=°C
